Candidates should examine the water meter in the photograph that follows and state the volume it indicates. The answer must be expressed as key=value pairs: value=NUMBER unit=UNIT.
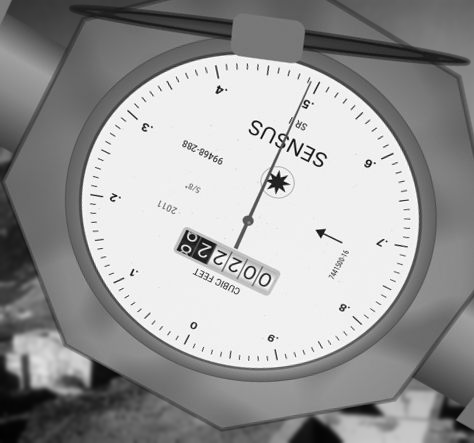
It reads value=2228.49 unit=ft³
